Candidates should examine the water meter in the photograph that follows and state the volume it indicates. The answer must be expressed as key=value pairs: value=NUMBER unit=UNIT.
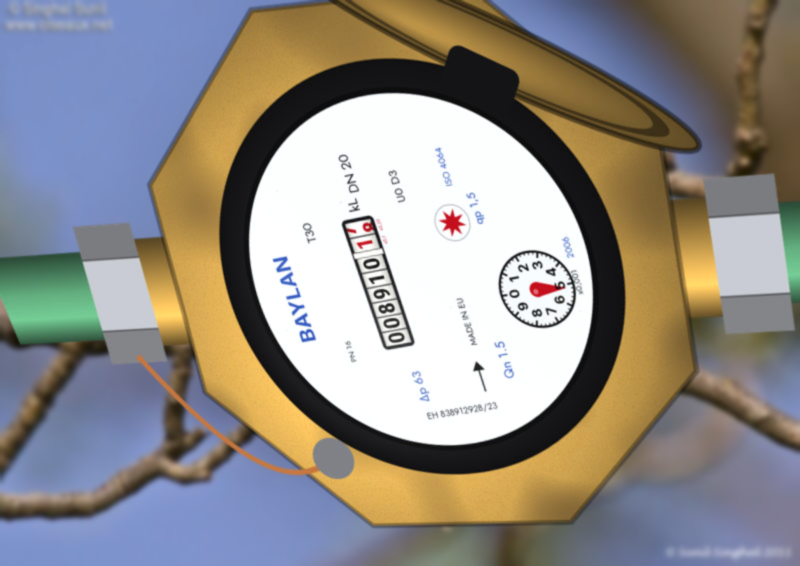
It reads value=8910.175 unit=kL
